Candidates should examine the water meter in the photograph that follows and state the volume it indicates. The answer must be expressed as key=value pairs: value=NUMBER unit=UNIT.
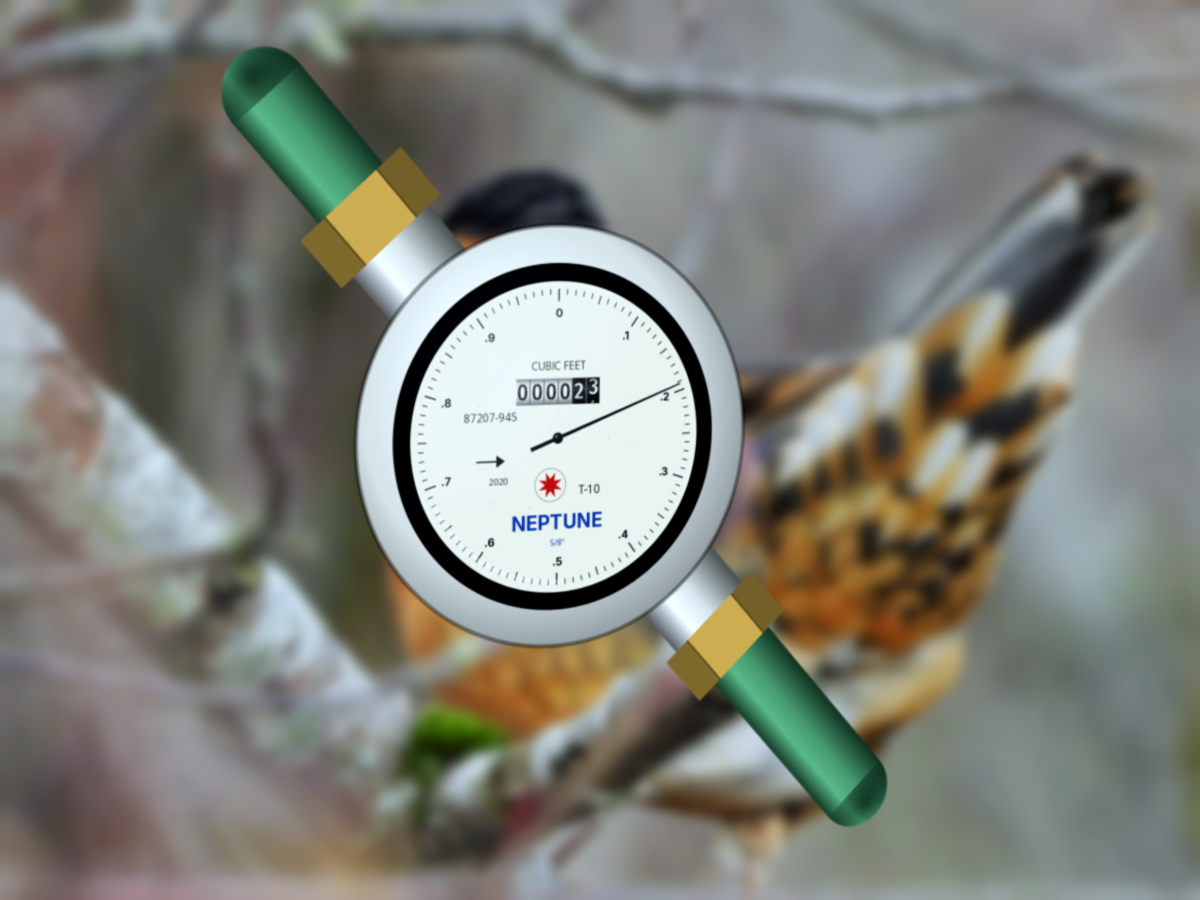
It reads value=23.19 unit=ft³
